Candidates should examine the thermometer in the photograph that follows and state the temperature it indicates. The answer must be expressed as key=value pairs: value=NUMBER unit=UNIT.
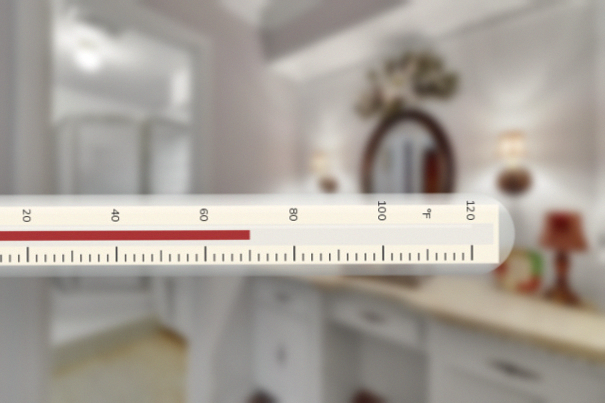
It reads value=70 unit=°F
